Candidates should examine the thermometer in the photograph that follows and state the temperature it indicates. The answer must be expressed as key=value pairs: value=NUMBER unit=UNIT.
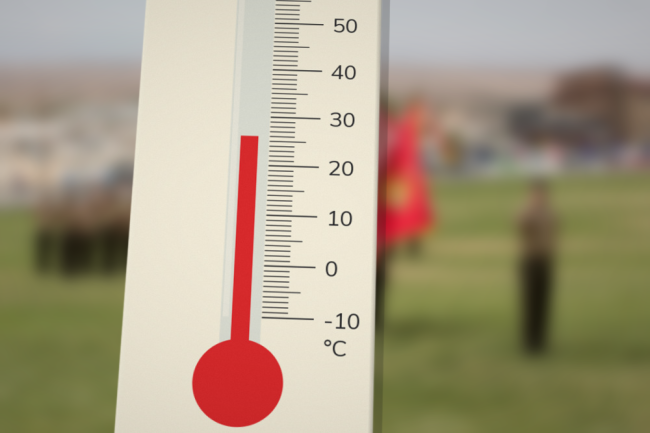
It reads value=26 unit=°C
